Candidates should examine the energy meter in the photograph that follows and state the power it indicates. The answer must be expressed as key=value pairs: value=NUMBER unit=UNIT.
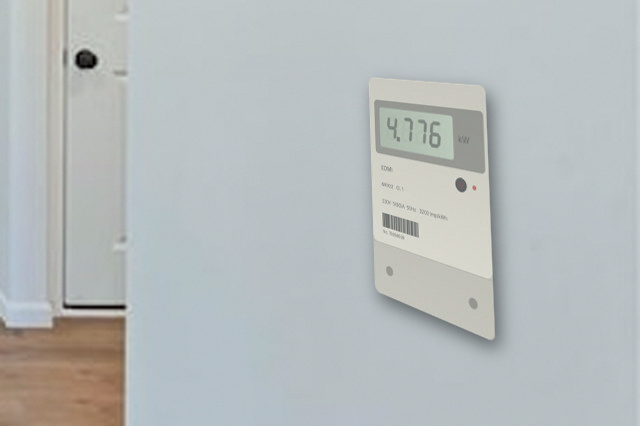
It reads value=4.776 unit=kW
